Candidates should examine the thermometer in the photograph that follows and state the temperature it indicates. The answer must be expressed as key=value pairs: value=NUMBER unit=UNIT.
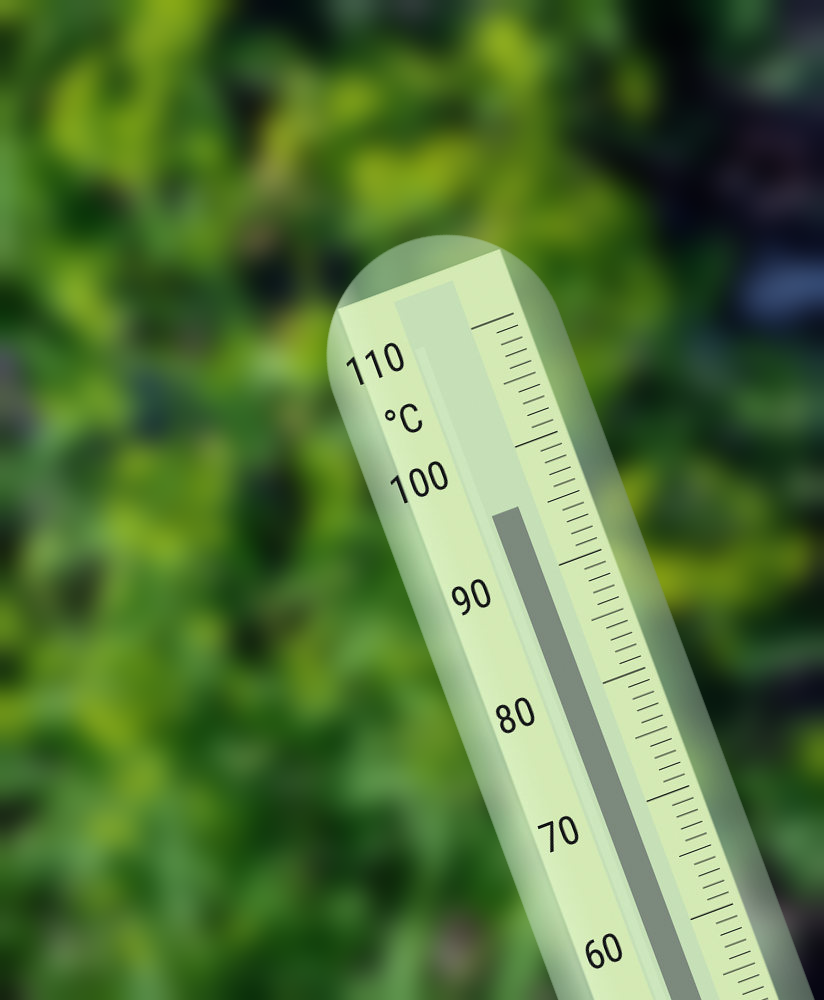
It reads value=95.5 unit=°C
